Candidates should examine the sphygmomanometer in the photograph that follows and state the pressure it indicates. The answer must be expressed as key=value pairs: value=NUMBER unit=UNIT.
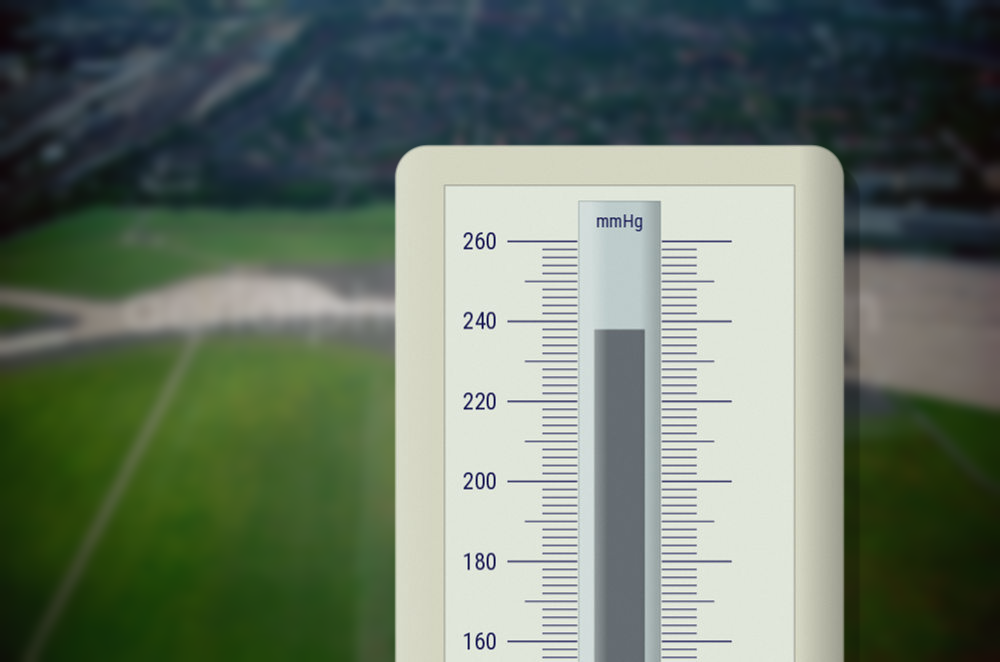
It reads value=238 unit=mmHg
